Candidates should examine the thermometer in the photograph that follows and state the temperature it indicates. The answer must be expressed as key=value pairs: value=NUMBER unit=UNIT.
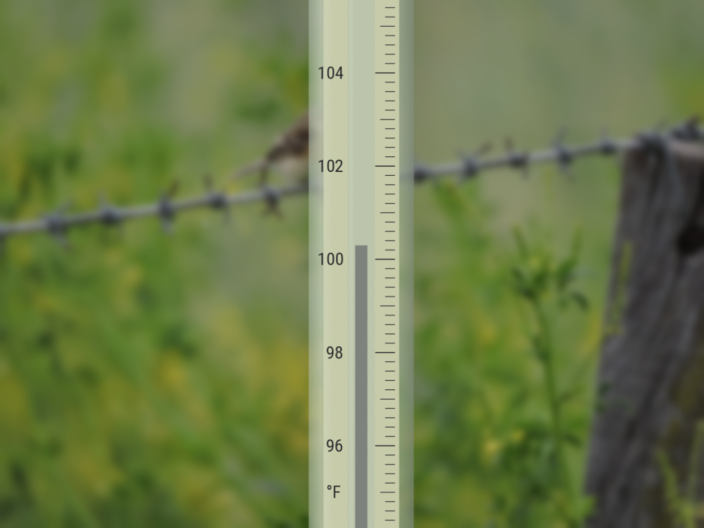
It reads value=100.3 unit=°F
